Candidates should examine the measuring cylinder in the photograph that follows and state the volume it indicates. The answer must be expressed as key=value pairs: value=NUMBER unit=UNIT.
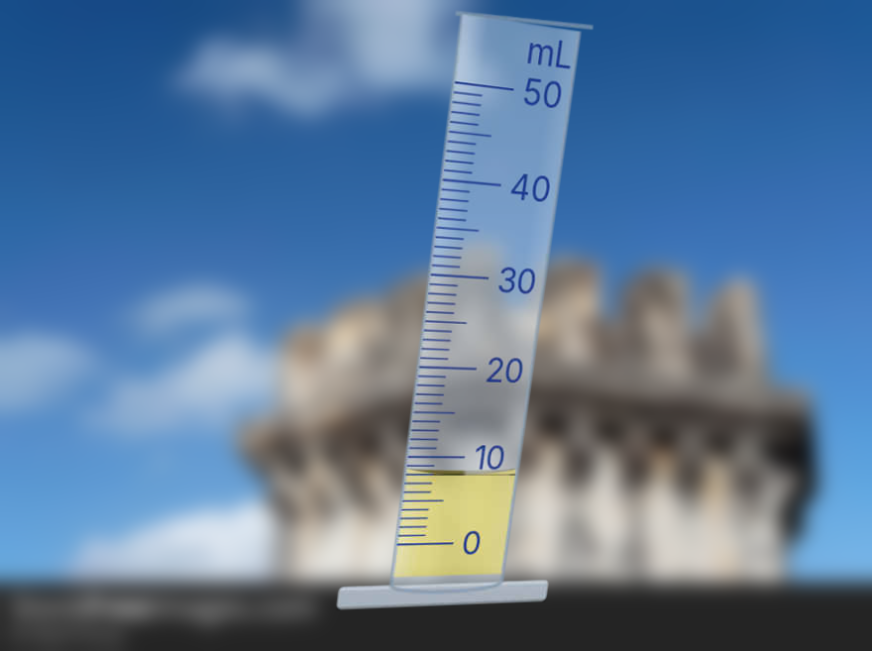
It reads value=8 unit=mL
